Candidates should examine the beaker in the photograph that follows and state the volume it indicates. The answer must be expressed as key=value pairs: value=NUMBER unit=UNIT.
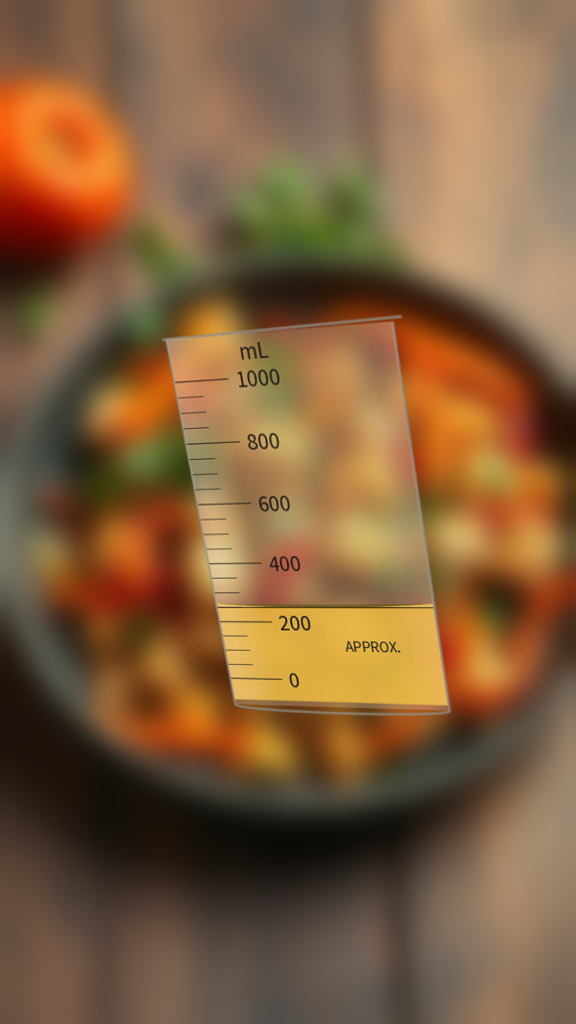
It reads value=250 unit=mL
